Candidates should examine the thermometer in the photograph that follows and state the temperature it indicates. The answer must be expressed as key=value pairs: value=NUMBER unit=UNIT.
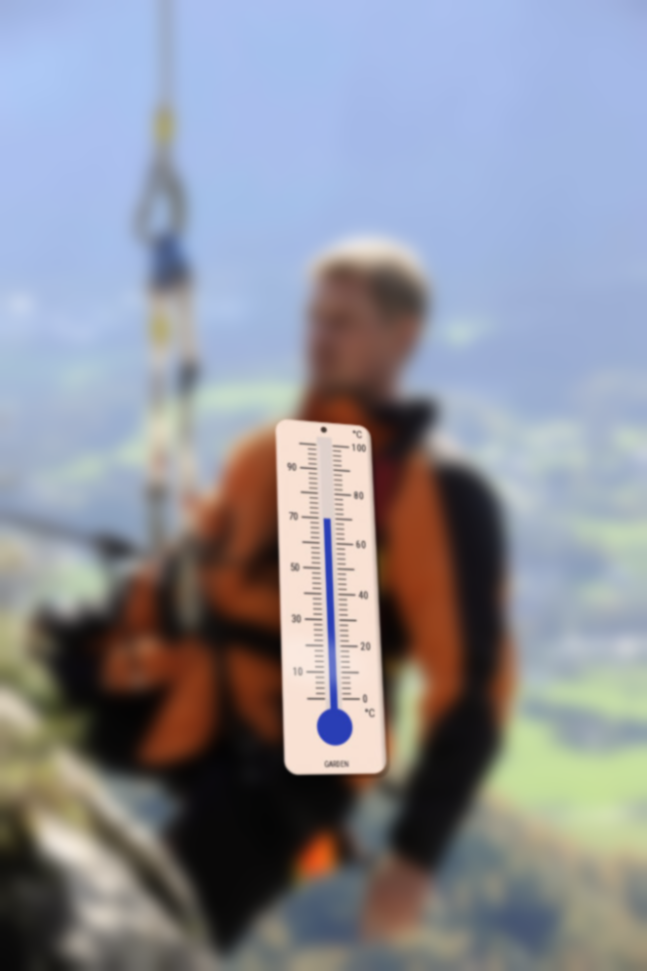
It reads value=70 unit=°C
